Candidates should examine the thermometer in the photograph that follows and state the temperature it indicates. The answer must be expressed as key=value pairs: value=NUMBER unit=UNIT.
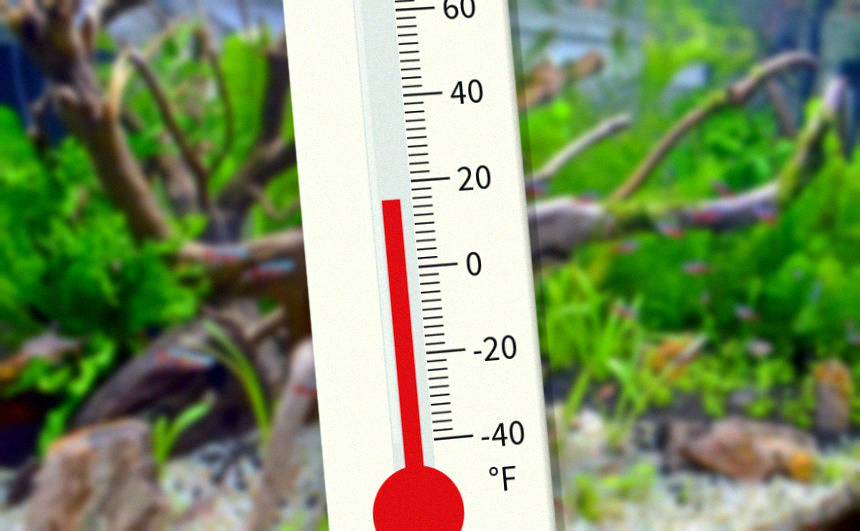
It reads value=16 unit=°F
